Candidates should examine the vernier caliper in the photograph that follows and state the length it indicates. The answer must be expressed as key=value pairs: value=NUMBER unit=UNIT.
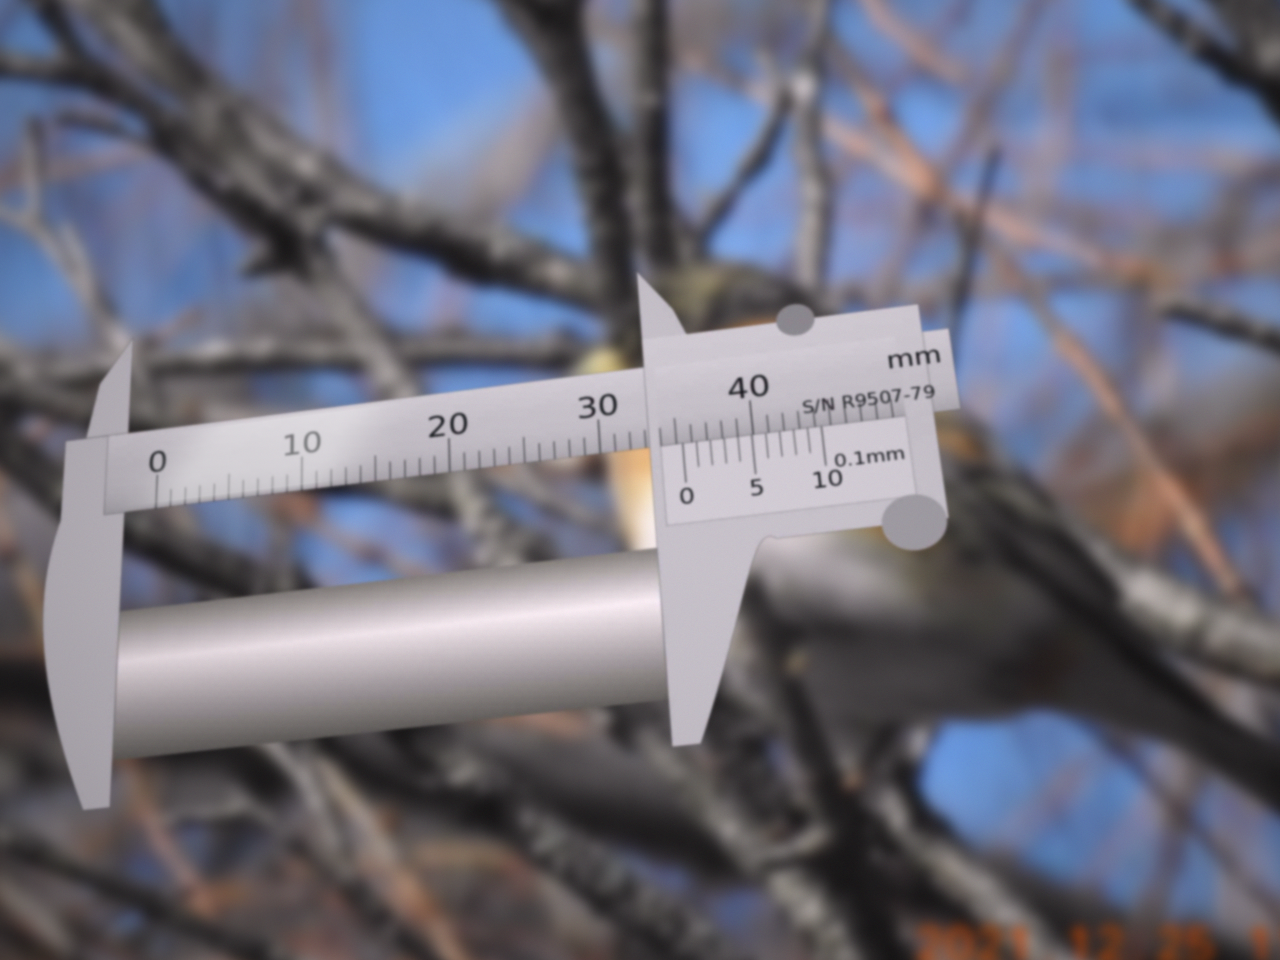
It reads value=35.4 unit=mm
